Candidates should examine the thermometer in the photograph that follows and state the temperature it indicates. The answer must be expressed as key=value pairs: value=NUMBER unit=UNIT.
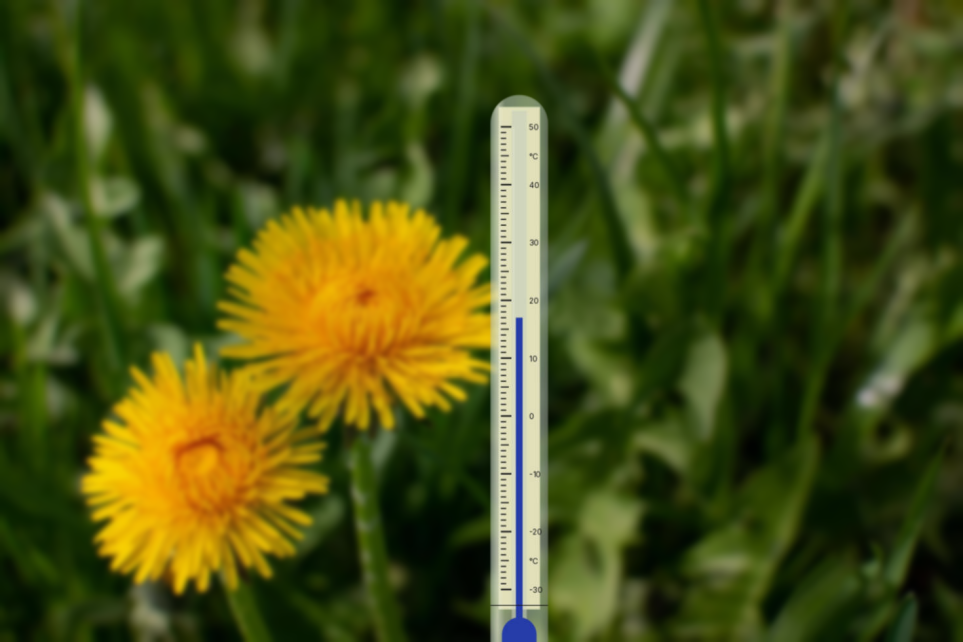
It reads value=17 unit=°C
